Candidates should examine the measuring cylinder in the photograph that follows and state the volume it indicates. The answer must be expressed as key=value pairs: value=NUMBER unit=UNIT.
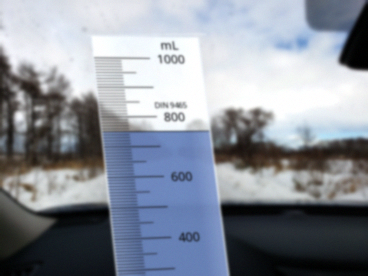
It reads value=750 unit=mL
